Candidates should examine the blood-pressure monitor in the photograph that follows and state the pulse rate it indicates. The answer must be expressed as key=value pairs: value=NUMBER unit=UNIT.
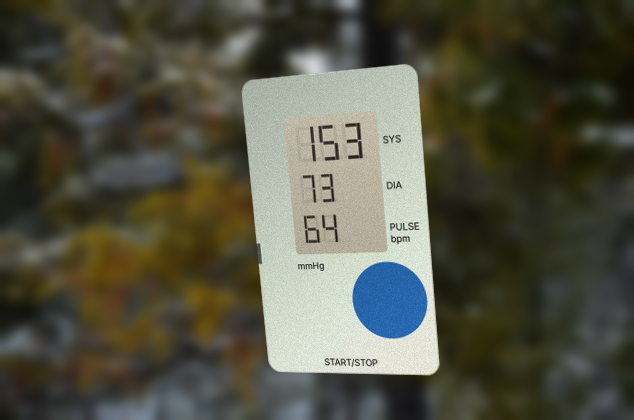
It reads value=64 unit=bpm
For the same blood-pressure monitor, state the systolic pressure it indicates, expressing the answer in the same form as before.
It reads value=153 unit=mmHg
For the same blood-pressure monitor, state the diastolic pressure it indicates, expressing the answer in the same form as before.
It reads value=73 unit=mmHg
